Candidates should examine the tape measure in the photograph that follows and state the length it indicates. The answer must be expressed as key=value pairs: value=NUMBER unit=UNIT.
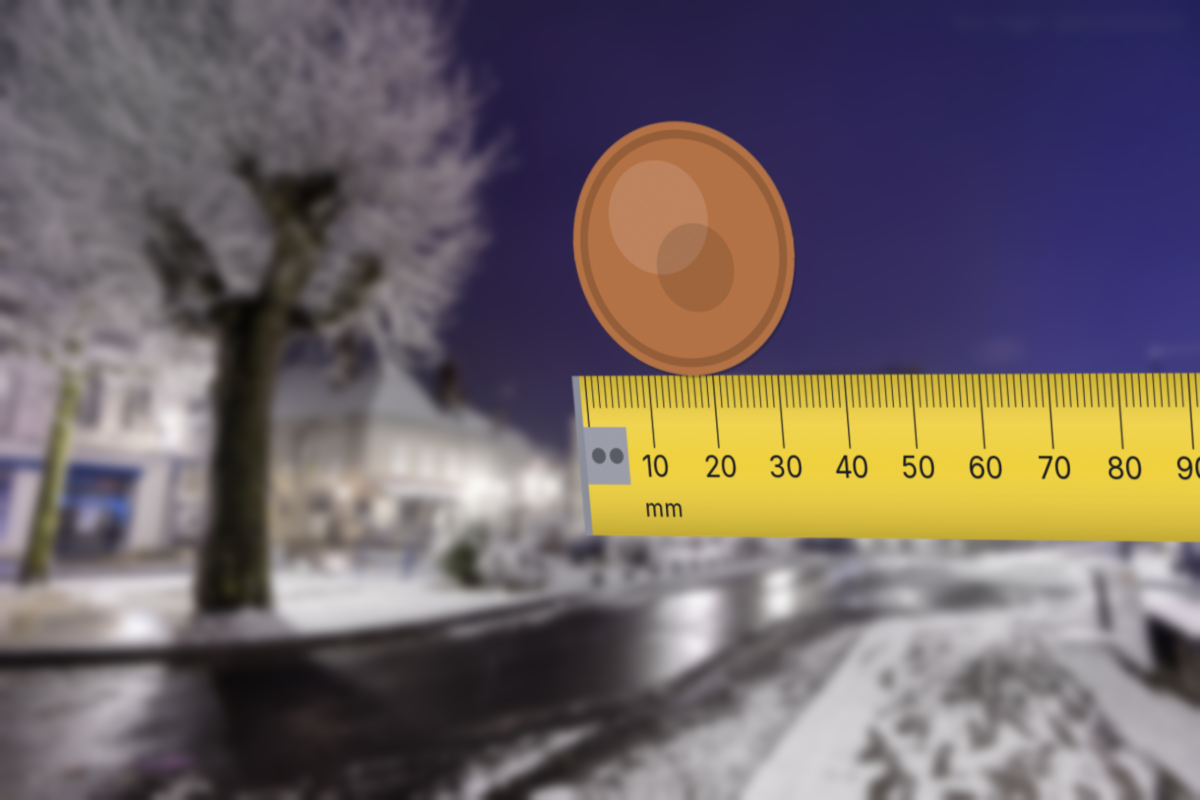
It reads value=34 unit=mm
